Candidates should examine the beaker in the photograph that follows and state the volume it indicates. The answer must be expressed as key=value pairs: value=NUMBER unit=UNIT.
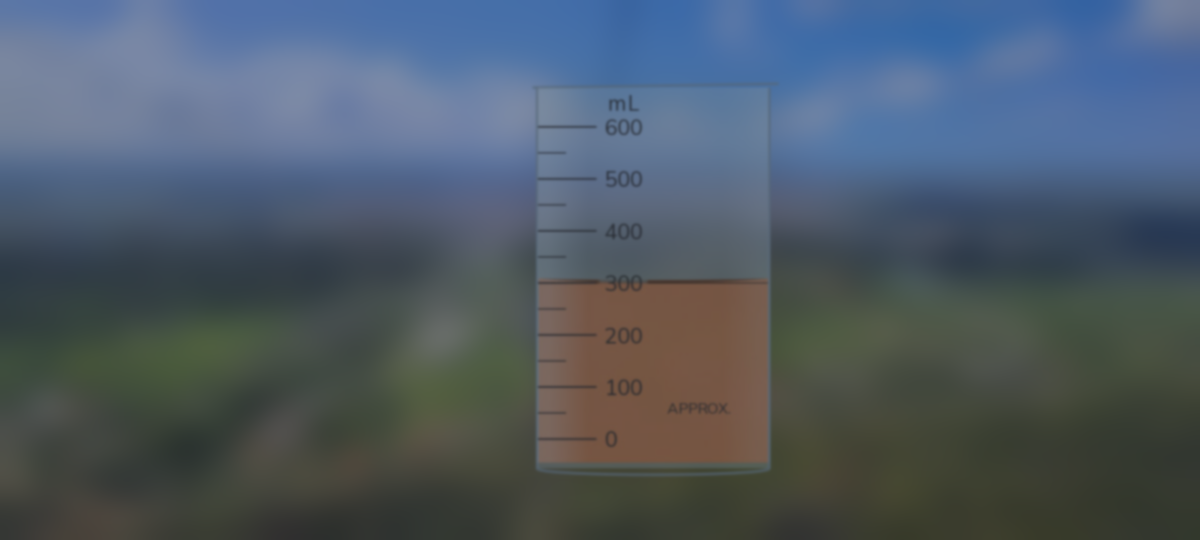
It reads value=300 unit=mL
